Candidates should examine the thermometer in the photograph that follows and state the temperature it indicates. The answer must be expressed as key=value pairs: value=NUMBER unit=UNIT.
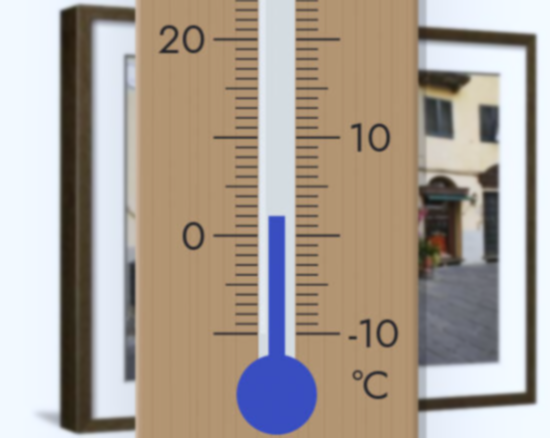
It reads value=2 unit=°C
